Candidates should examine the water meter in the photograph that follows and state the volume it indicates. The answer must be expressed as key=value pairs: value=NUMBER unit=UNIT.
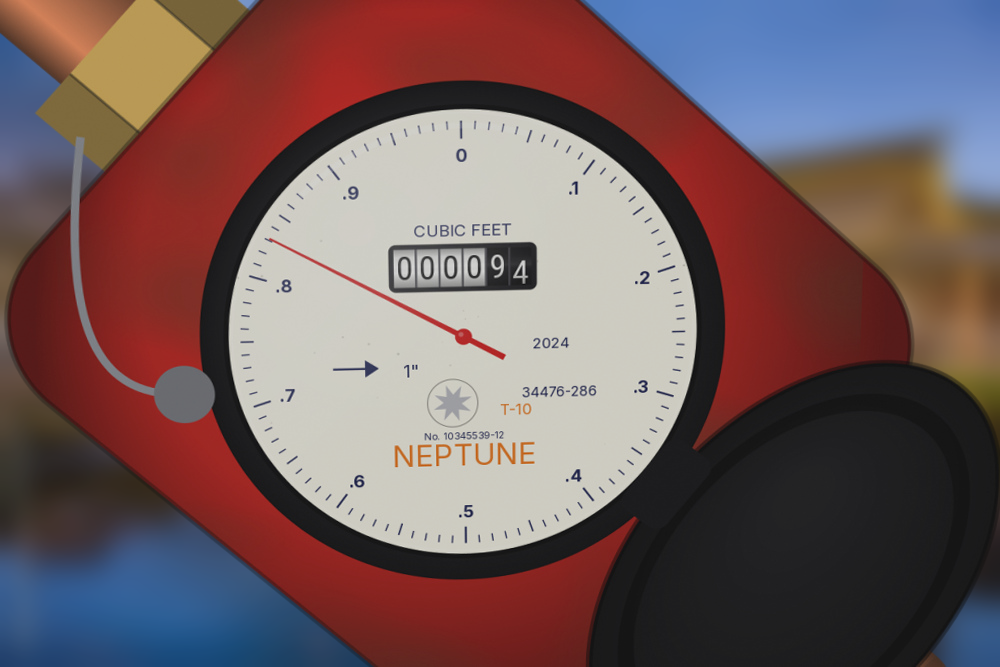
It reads value=93.83 unit=ft³
